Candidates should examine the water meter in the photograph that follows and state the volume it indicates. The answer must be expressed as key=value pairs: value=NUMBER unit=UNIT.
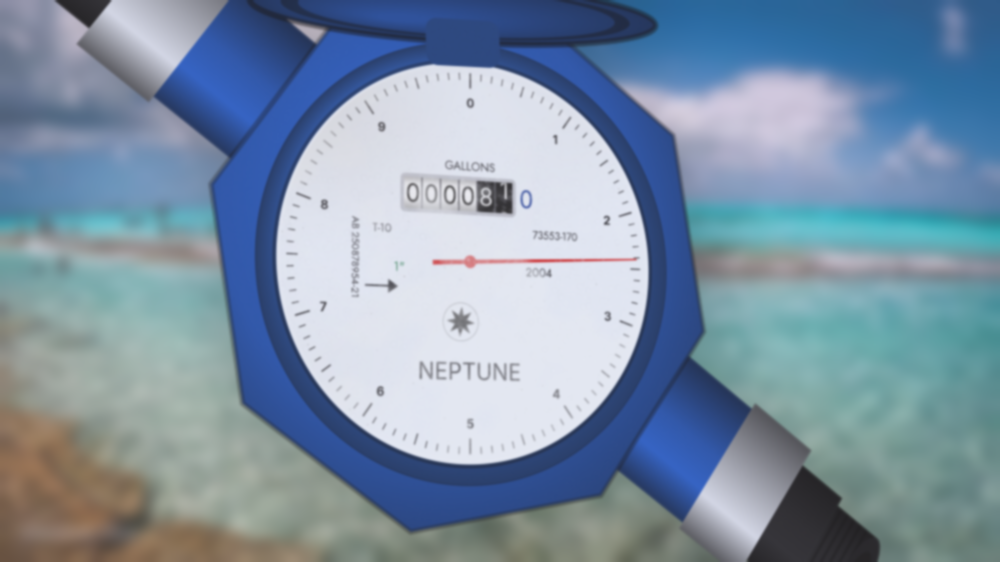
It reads value=812.4 unit=gal
